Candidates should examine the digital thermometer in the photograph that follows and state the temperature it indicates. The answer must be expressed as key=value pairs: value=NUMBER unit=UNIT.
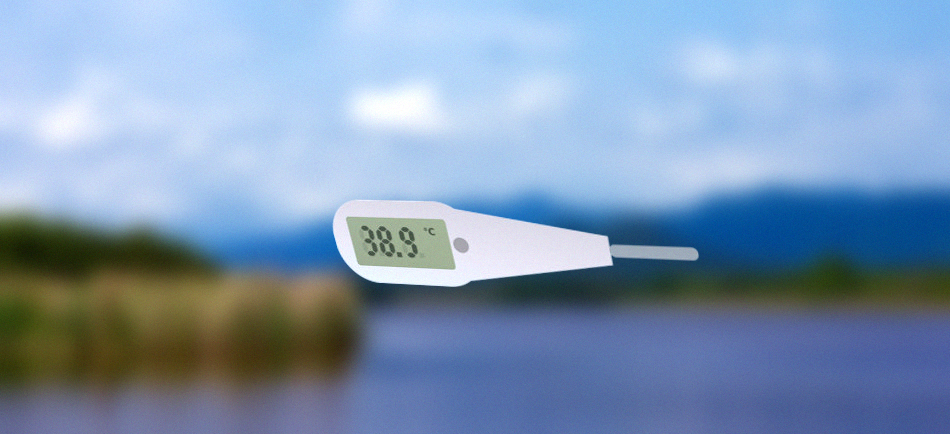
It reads value=38.9 unit=°C
